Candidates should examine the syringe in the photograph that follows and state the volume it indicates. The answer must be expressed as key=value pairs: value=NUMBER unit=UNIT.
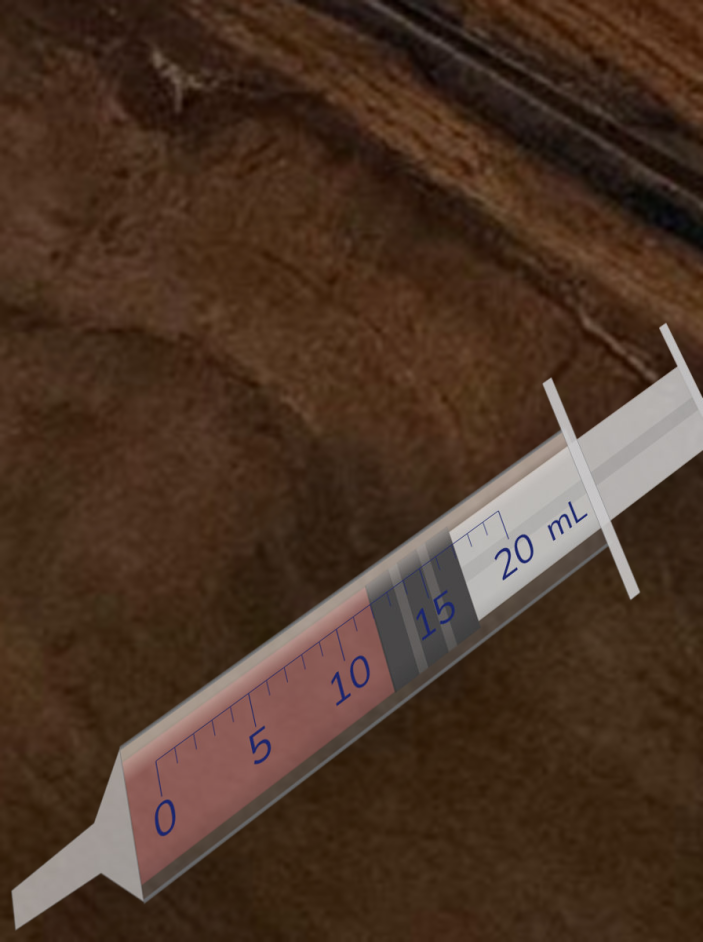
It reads value=12 unit=mL
